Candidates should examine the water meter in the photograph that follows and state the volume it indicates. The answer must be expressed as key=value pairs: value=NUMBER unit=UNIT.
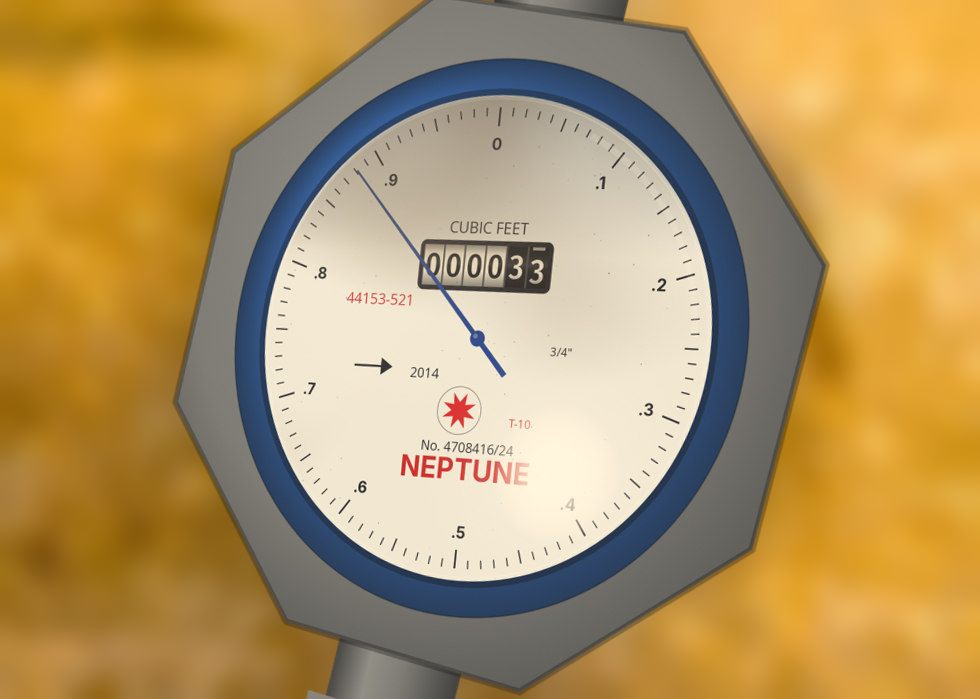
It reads value=32.88 unit=ft³
